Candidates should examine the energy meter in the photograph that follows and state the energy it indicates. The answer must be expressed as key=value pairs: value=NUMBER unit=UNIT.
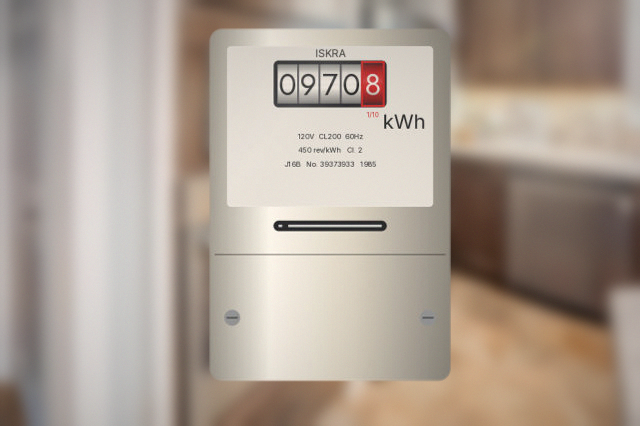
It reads value=970.8 unit=kWh
